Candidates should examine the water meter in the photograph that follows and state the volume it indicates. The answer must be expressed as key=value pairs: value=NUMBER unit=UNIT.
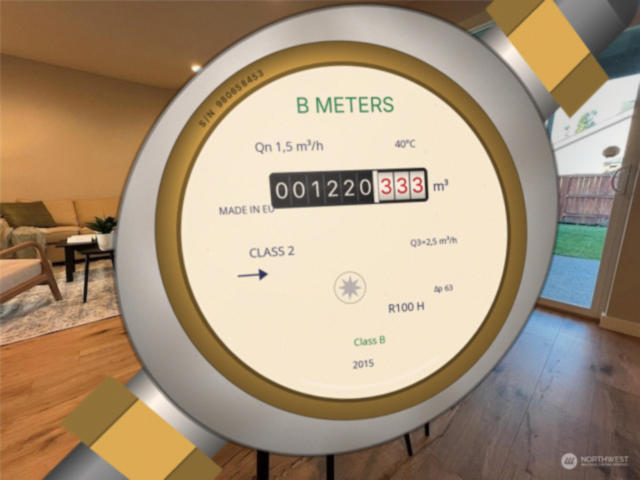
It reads value=1220.333 unit=m³
